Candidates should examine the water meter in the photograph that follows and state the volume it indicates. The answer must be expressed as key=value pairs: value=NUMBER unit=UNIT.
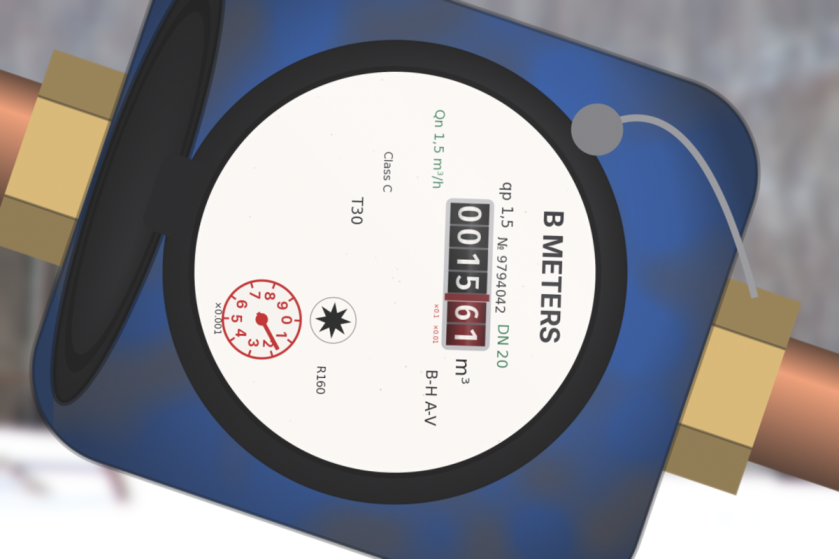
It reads value=15.611 unit=m³
